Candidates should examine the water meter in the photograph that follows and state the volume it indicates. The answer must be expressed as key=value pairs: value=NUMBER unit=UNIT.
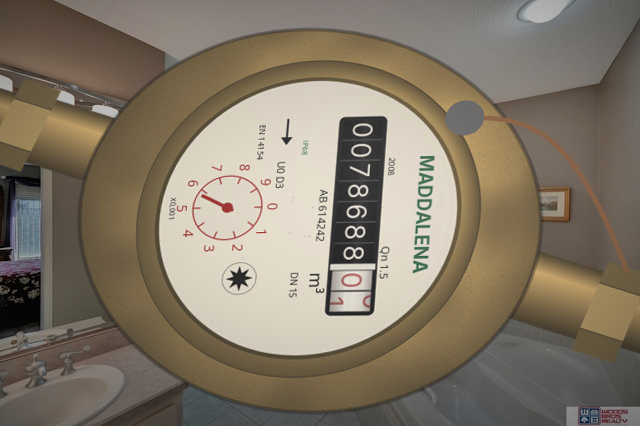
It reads value=78688.005 unit=m³
